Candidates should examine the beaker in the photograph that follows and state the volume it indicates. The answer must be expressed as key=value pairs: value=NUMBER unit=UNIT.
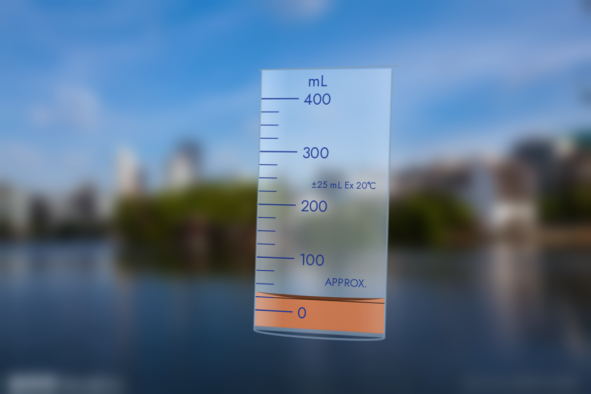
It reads value=25 unit=mL
